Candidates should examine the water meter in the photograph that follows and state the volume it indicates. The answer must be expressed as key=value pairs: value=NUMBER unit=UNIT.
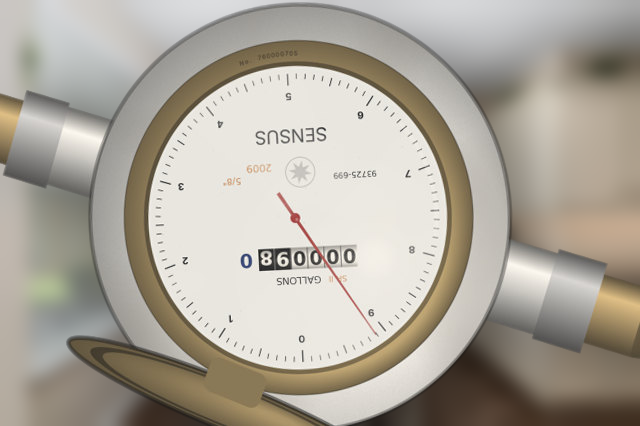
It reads value=979.1 unit=gal
